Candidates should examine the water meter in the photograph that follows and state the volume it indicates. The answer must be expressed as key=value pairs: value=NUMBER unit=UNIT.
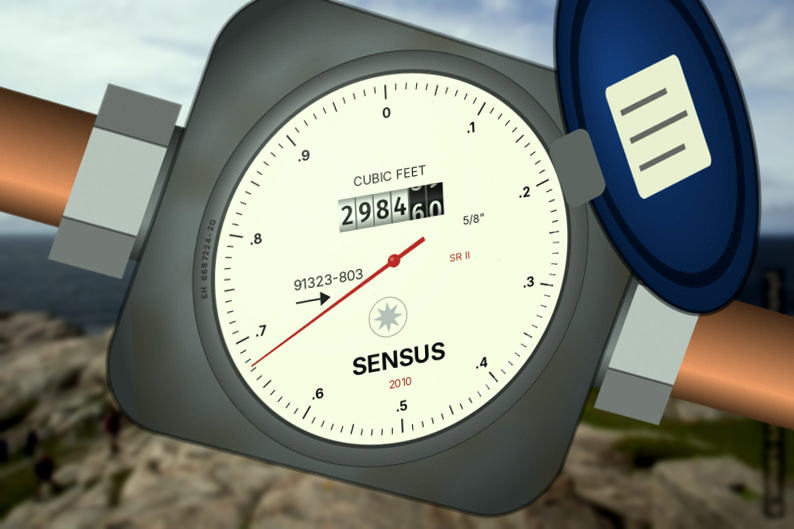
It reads value=298459.67 unit=ft³
